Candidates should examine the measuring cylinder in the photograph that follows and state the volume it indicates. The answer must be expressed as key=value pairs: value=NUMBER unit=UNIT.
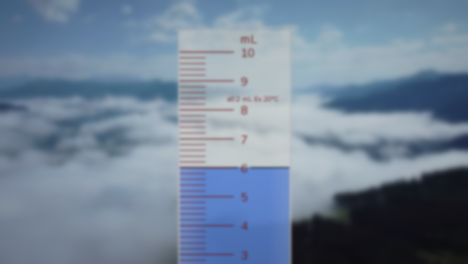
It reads value=6 unit=mL
